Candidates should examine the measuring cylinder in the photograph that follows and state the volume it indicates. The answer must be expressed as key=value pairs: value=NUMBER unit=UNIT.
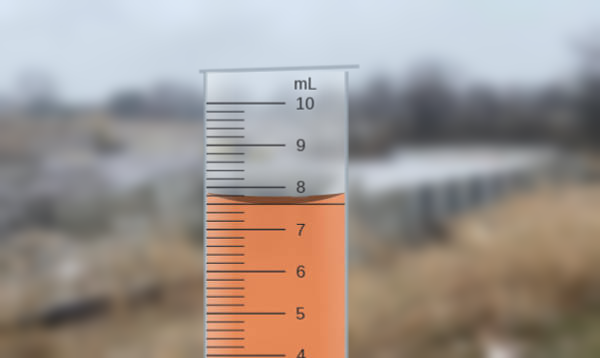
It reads value=7.6 unit=mL
